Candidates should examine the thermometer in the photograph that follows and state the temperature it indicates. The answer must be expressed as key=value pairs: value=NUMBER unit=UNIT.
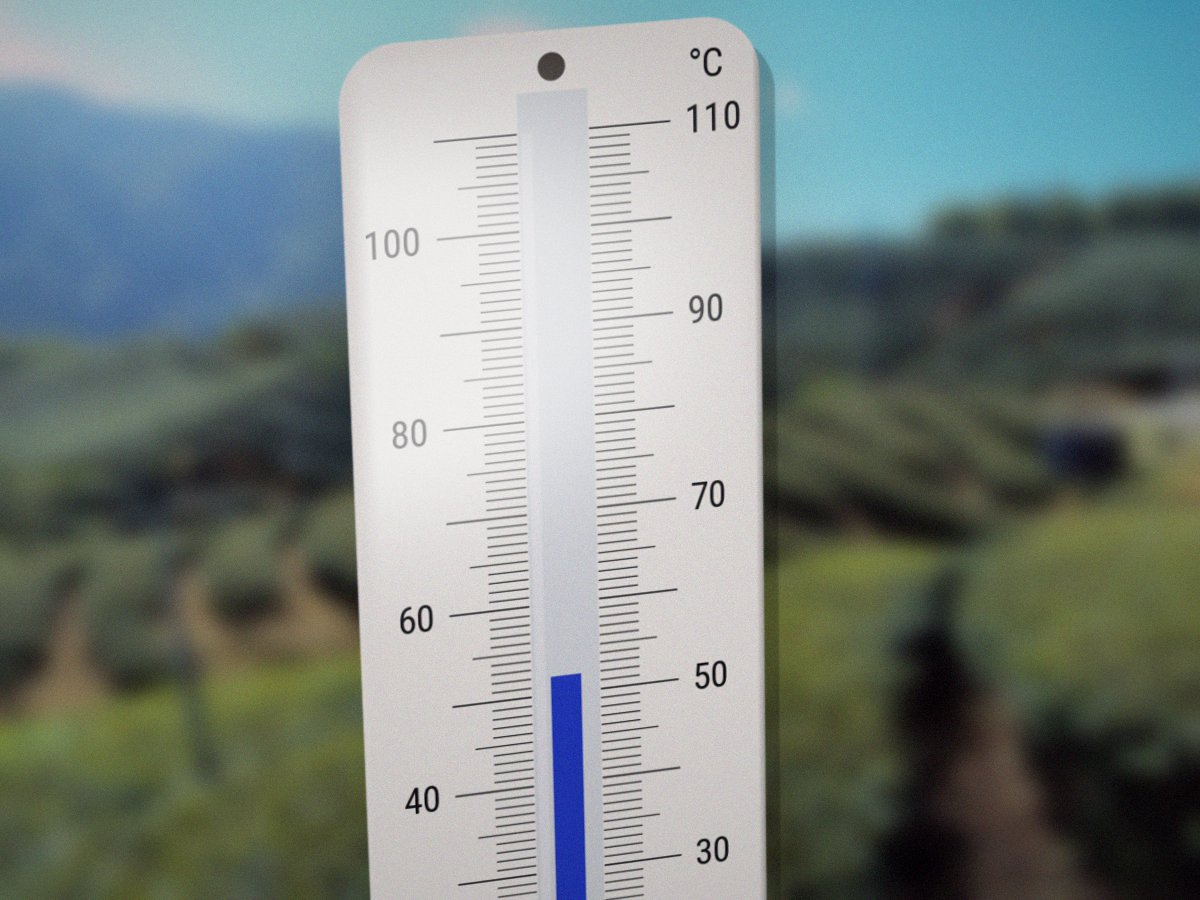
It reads value=52 unit=°C
